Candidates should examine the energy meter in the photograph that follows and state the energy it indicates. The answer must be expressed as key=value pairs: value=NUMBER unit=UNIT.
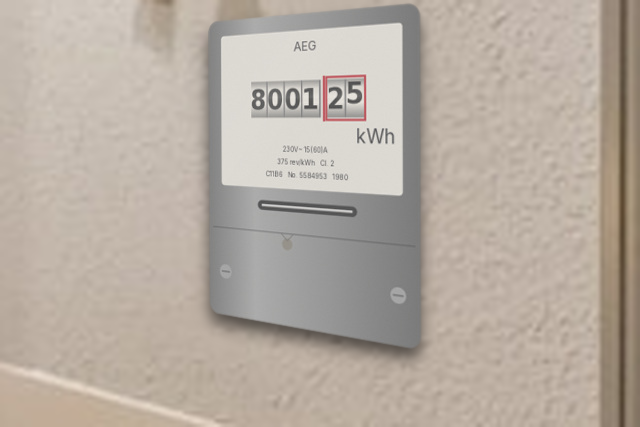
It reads value=8001.25 unit=kWh
